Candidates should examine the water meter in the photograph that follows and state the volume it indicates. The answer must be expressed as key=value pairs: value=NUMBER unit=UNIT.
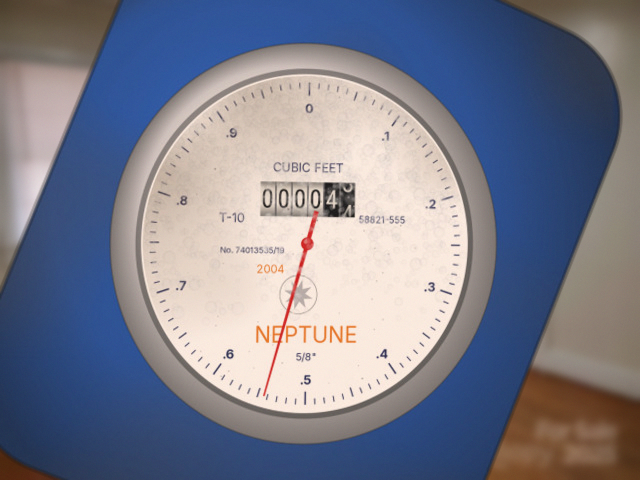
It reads value=43.54 unit=ft³
